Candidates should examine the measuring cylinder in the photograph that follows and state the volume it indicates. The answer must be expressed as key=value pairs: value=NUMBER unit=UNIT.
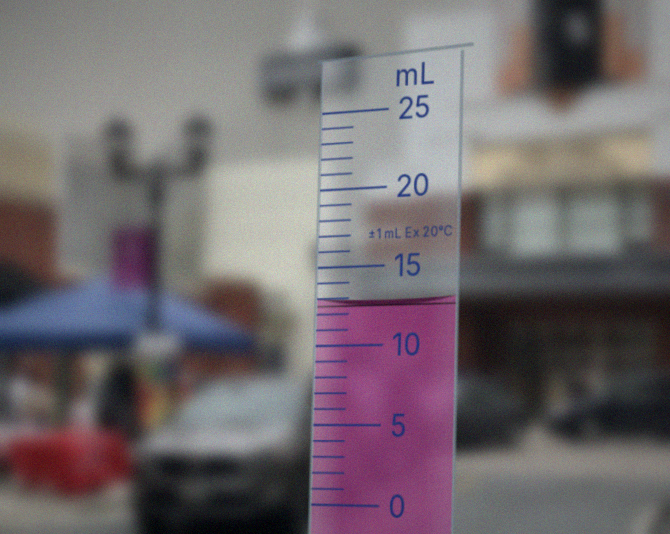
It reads value=12.5 unit=mL
